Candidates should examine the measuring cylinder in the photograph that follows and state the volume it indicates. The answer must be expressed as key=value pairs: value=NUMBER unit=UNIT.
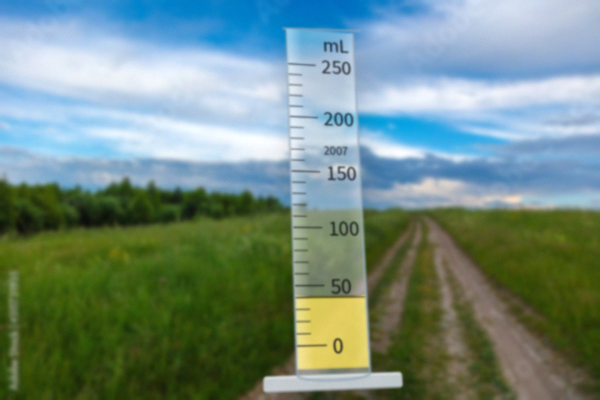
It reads value=40 unit=mL
